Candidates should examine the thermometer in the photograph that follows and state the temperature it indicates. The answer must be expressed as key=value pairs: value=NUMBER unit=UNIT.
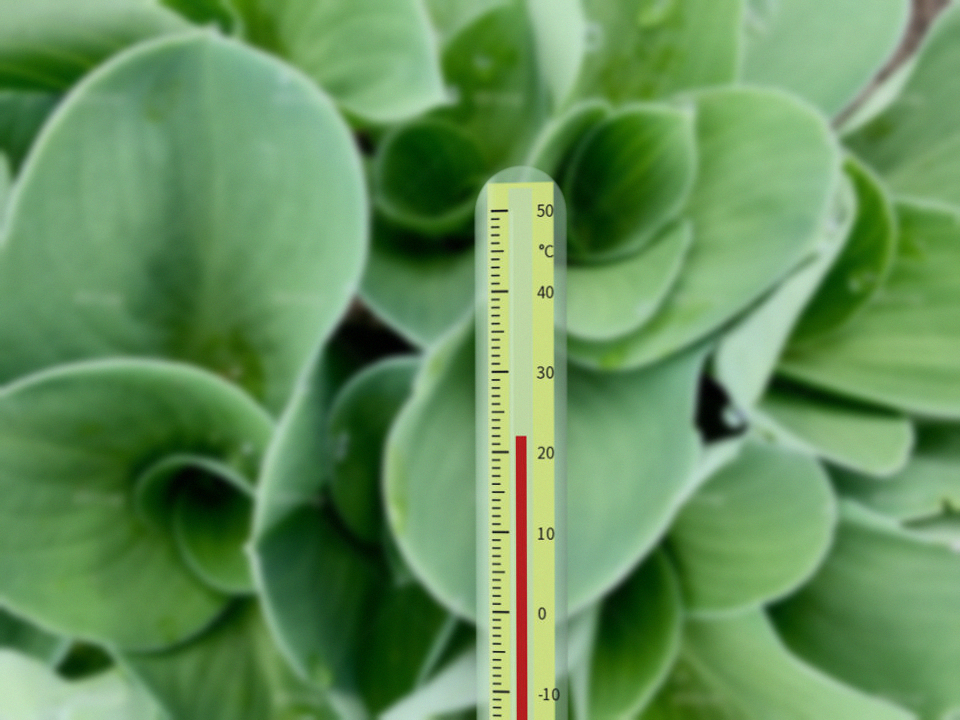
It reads value=22 unit=°C
